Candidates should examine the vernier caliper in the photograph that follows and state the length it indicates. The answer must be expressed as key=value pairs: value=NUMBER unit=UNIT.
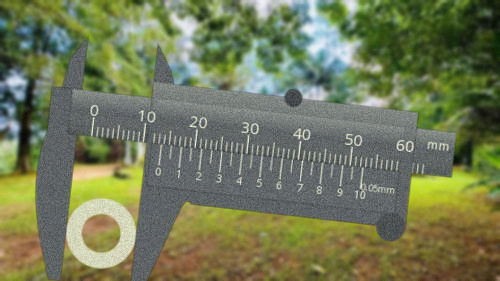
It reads value=13.5 unit=mm
